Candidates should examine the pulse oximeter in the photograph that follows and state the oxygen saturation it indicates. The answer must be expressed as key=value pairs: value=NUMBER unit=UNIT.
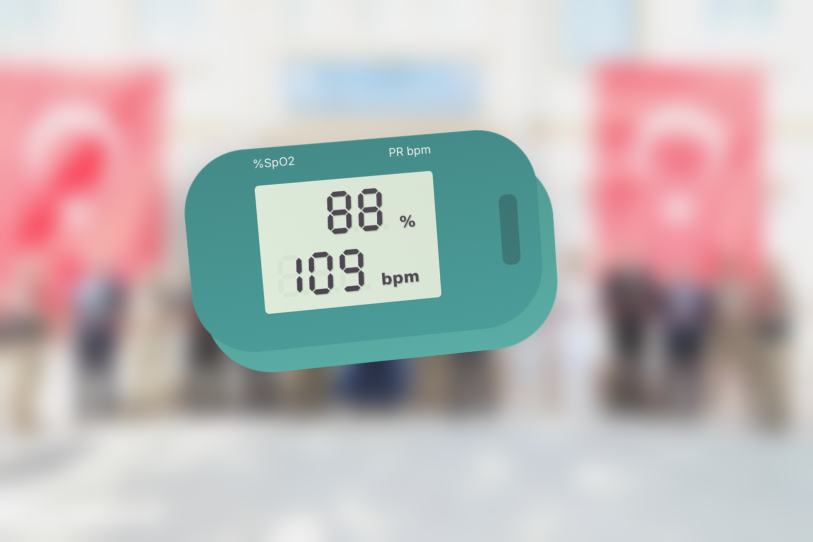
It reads value=88 unit=%
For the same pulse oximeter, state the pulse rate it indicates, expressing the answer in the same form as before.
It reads value=109 unit=bpm
